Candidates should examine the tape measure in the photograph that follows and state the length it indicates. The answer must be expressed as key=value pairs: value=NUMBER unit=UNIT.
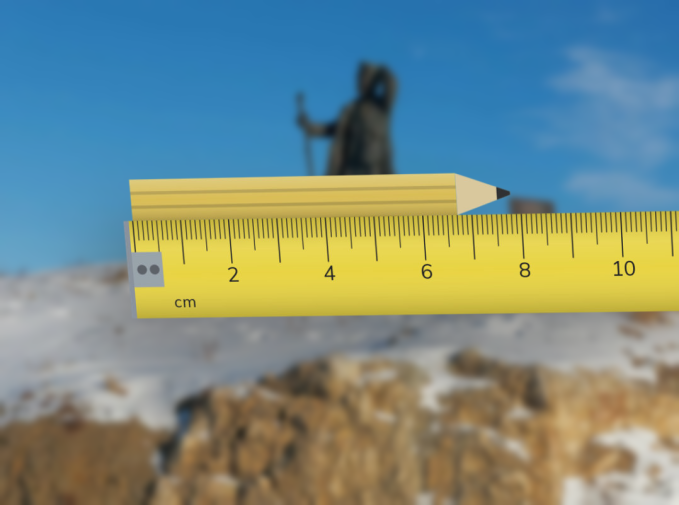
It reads value=7.8 unit=cm
